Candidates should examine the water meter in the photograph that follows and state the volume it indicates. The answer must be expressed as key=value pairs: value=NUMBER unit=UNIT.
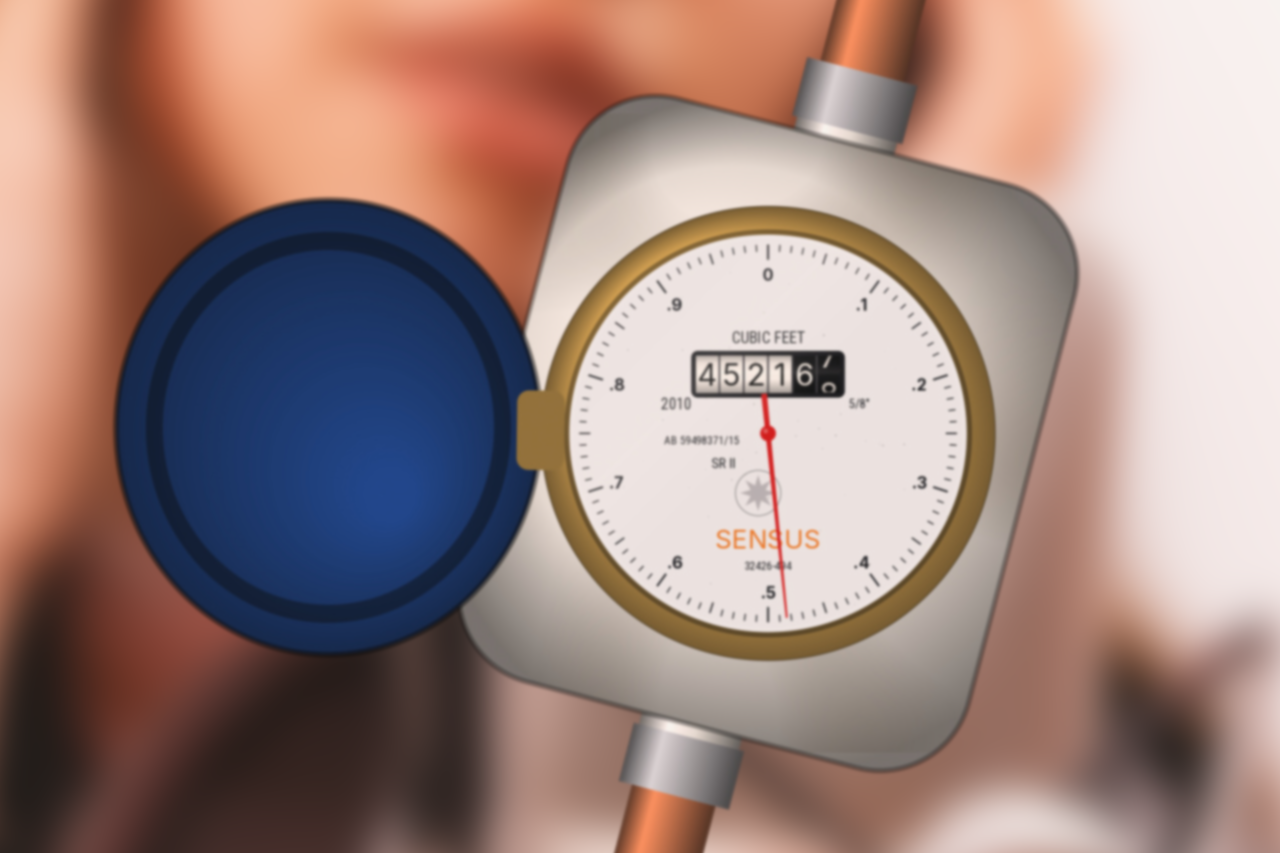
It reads value=452167.48 unit=ft³
